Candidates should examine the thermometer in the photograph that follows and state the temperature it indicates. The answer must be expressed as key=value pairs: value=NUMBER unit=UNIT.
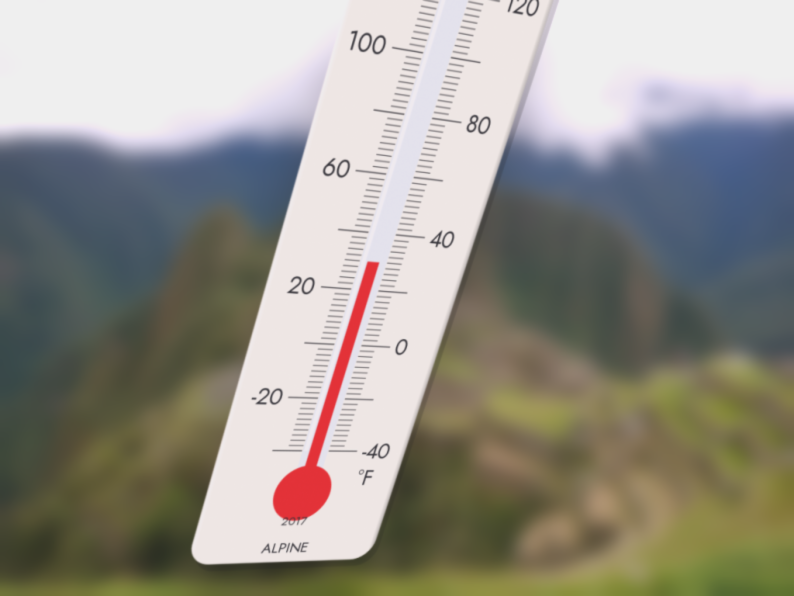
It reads value=30 unit=°F
